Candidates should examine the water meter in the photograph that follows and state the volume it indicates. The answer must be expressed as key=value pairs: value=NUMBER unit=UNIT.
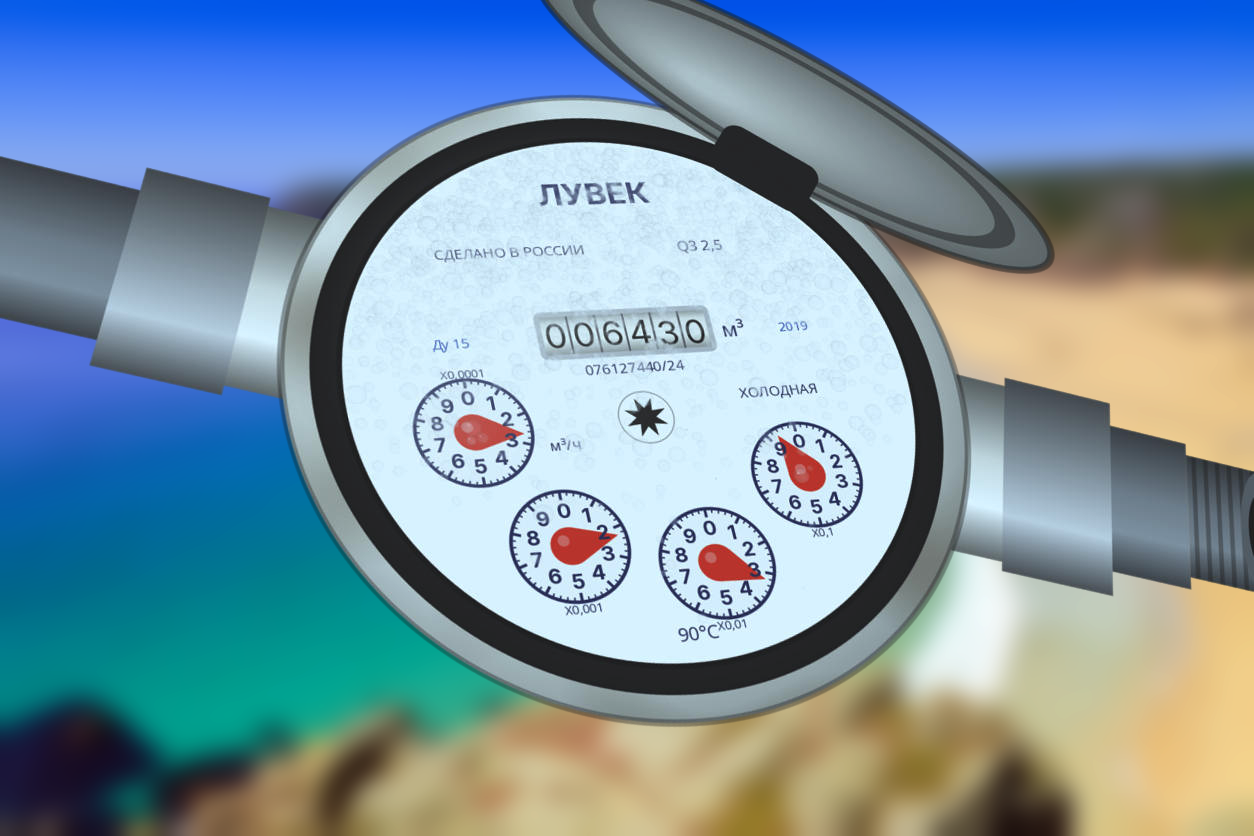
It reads value=6429.9322 unit=m³
